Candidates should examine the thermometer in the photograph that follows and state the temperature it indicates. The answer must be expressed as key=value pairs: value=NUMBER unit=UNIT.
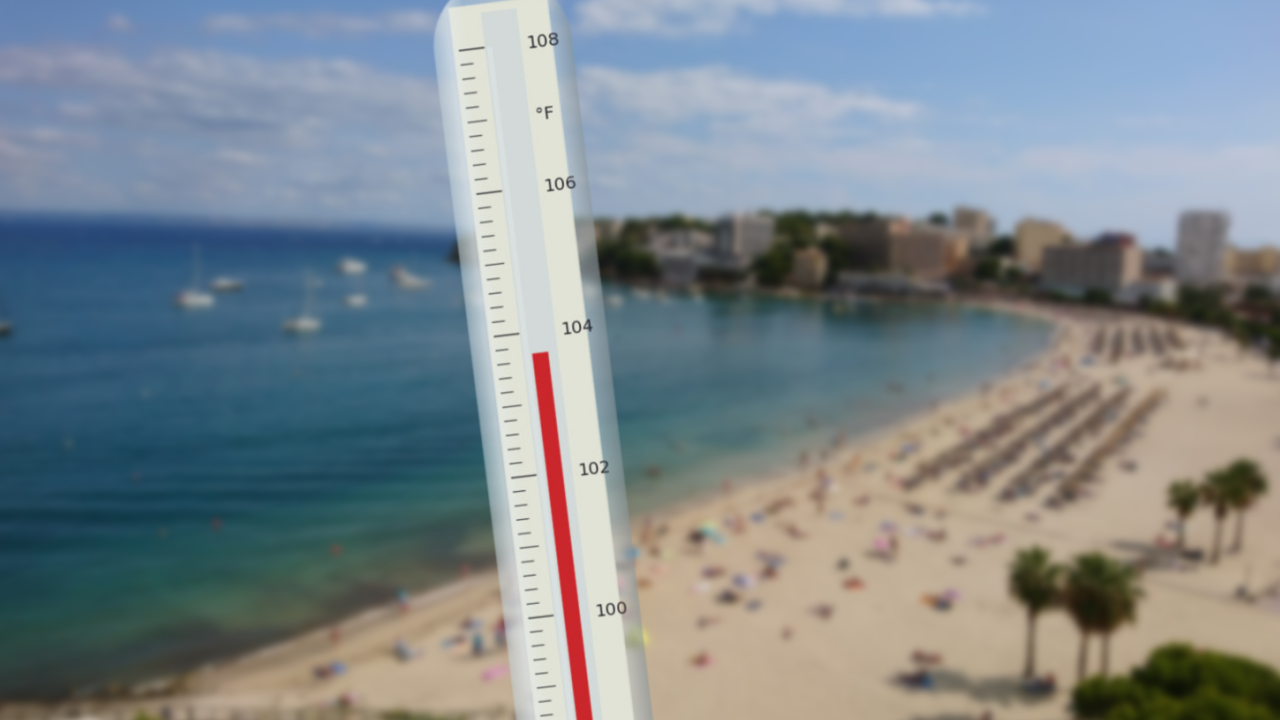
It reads value=103.7 unit=°F
